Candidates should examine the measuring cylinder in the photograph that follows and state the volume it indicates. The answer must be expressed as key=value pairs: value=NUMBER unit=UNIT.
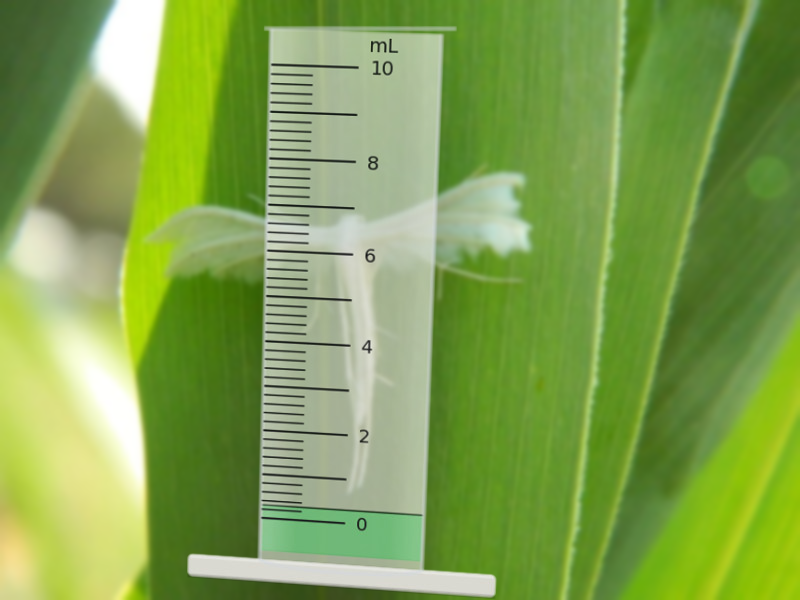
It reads value=0.3 unit=mL
